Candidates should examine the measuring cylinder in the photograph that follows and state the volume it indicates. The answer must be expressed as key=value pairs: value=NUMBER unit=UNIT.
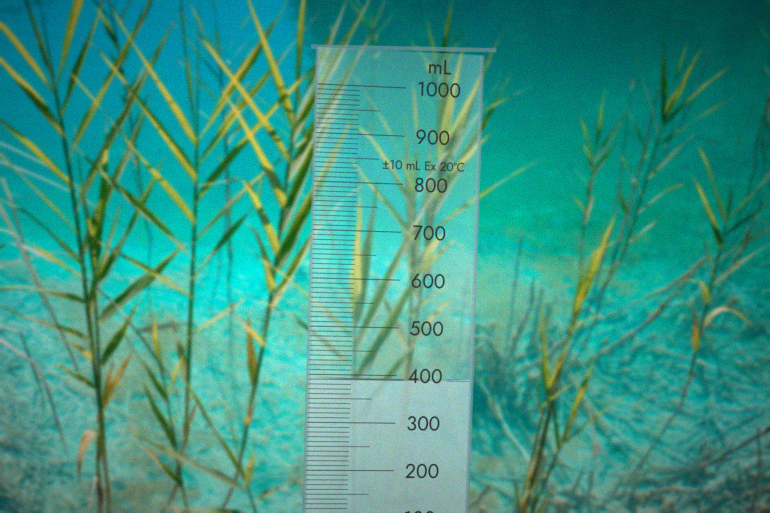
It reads value=390 unit=mL
